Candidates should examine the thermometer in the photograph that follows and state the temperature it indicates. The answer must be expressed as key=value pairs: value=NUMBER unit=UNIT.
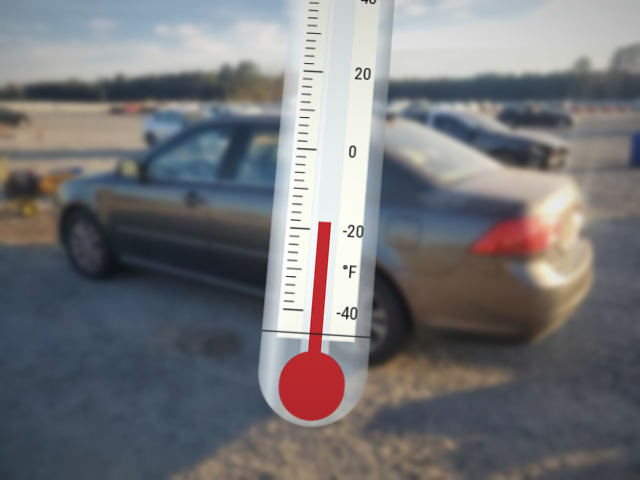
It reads value=-18 unit=°F
